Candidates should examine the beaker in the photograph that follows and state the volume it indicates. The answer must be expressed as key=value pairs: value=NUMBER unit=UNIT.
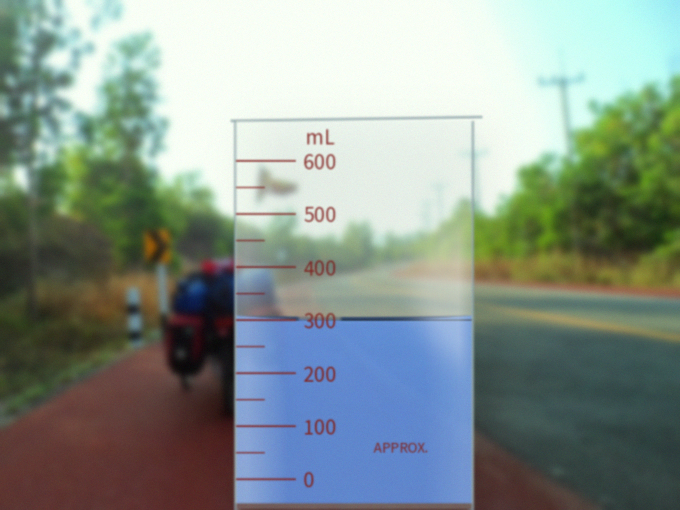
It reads value=300 unit=mL
